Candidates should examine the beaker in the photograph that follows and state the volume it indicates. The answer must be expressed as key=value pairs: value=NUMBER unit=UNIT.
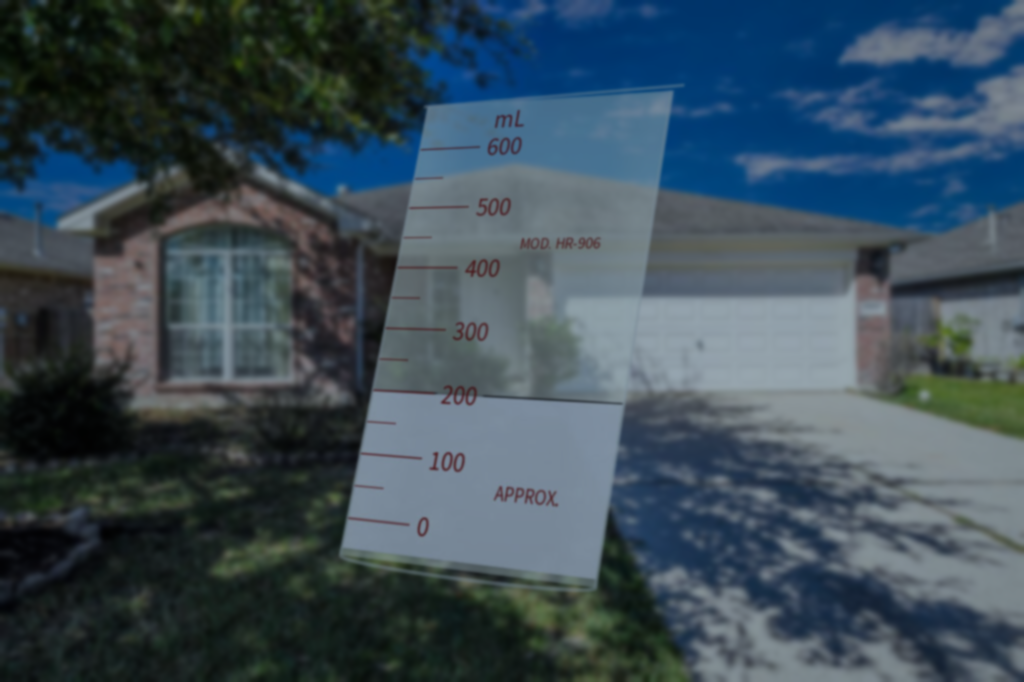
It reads value=200 unit=mL
